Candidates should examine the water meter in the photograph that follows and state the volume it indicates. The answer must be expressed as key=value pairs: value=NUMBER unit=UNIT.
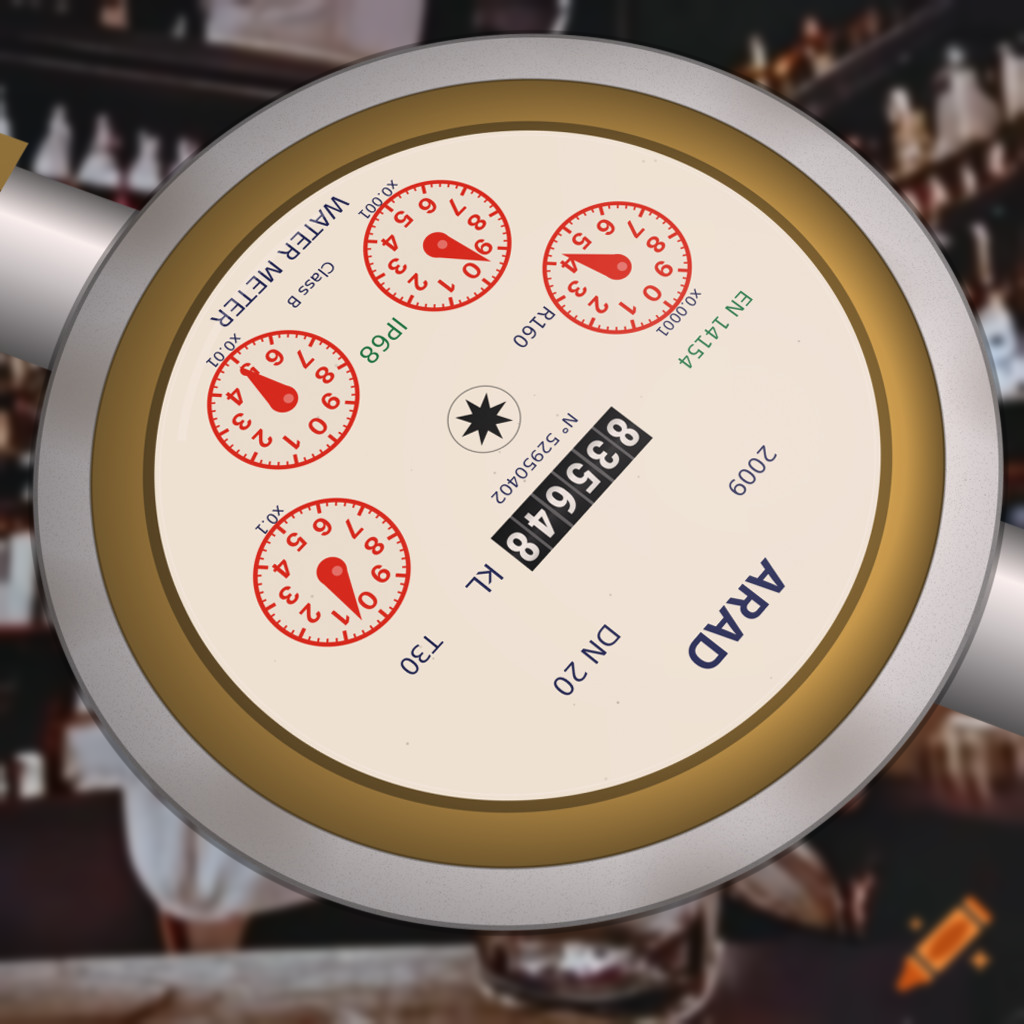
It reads value=835648.0494 unit=kL
